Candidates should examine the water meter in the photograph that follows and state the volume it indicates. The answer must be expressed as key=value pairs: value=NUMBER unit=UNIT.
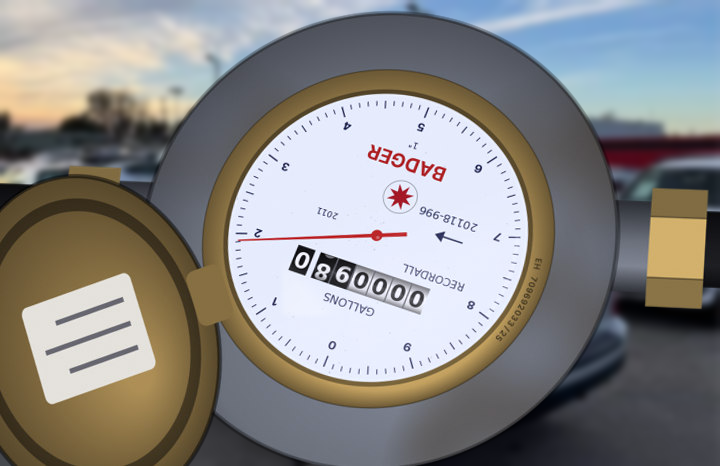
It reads value=981.9 unit=gal
